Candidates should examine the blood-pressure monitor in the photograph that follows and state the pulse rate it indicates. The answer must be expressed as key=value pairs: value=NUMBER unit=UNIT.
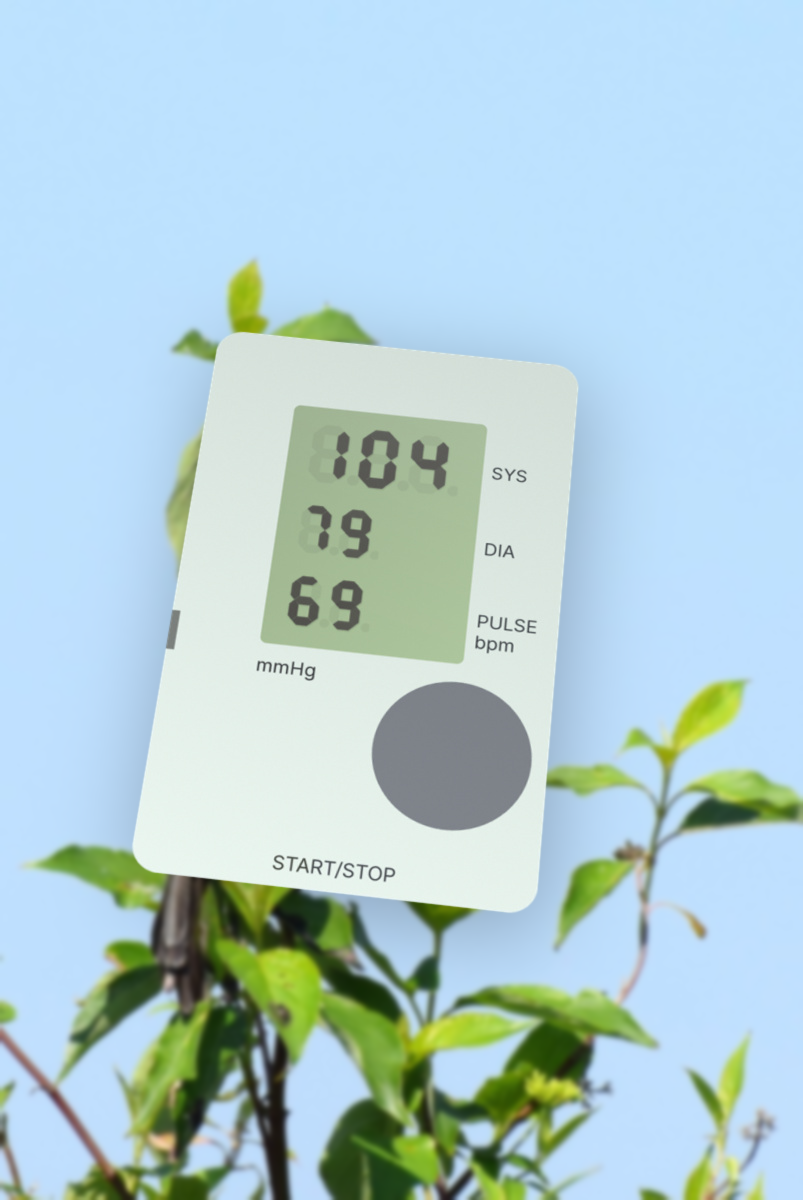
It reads value=69 unit=bpm
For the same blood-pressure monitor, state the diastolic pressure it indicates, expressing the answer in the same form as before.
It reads value=79 unit=mmHg
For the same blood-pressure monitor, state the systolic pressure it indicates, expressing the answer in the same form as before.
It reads value=104 unit=mmHg
